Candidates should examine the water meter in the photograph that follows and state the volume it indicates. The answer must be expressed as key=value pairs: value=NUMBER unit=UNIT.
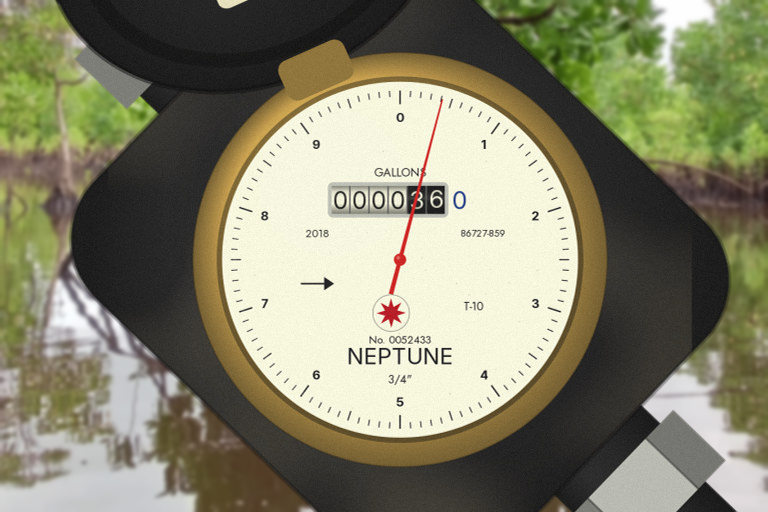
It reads value=360.4 unit=gal
